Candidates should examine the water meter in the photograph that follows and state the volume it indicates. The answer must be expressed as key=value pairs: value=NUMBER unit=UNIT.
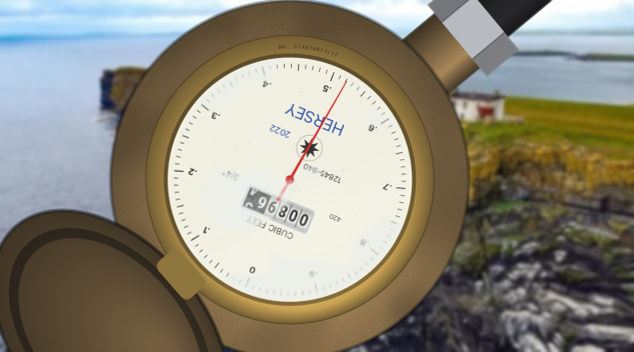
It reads value=8963.52 unit=ft³
